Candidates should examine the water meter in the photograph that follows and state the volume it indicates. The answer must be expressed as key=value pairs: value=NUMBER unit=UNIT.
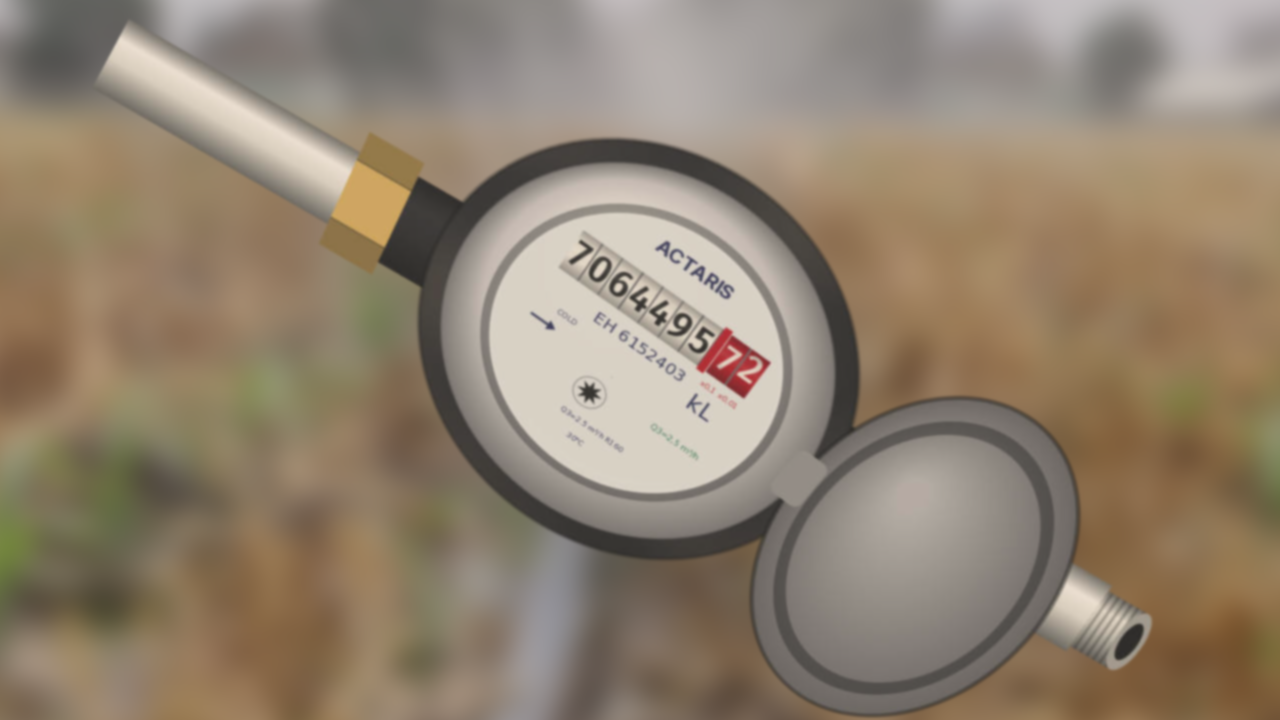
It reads value=7064495.72 unit=kL
